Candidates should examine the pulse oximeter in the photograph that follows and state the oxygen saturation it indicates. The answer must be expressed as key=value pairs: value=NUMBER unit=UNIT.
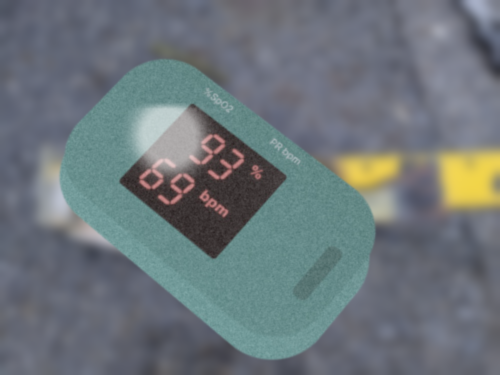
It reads value=93 unit=%
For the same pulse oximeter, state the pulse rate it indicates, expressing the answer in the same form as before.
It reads value=69 unit=bpm
